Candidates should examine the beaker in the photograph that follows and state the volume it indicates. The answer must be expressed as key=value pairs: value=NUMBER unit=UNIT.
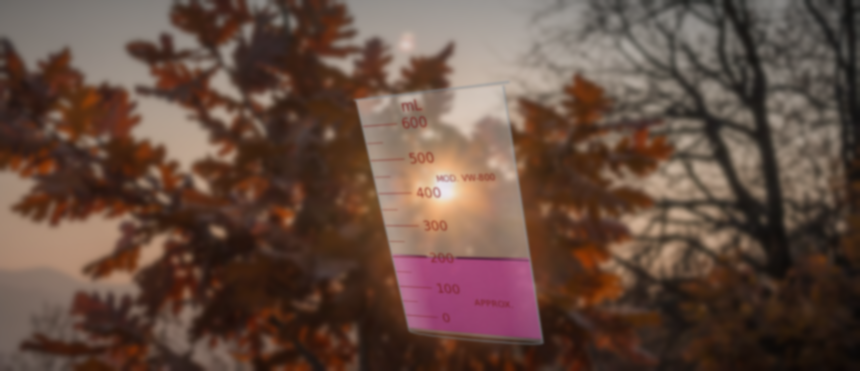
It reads value=200 unit=mL
